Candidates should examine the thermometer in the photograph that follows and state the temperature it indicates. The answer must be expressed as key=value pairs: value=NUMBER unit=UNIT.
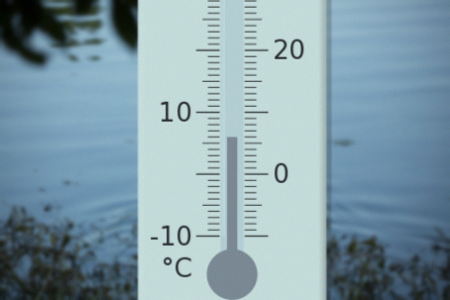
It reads value=6 unit=°C
